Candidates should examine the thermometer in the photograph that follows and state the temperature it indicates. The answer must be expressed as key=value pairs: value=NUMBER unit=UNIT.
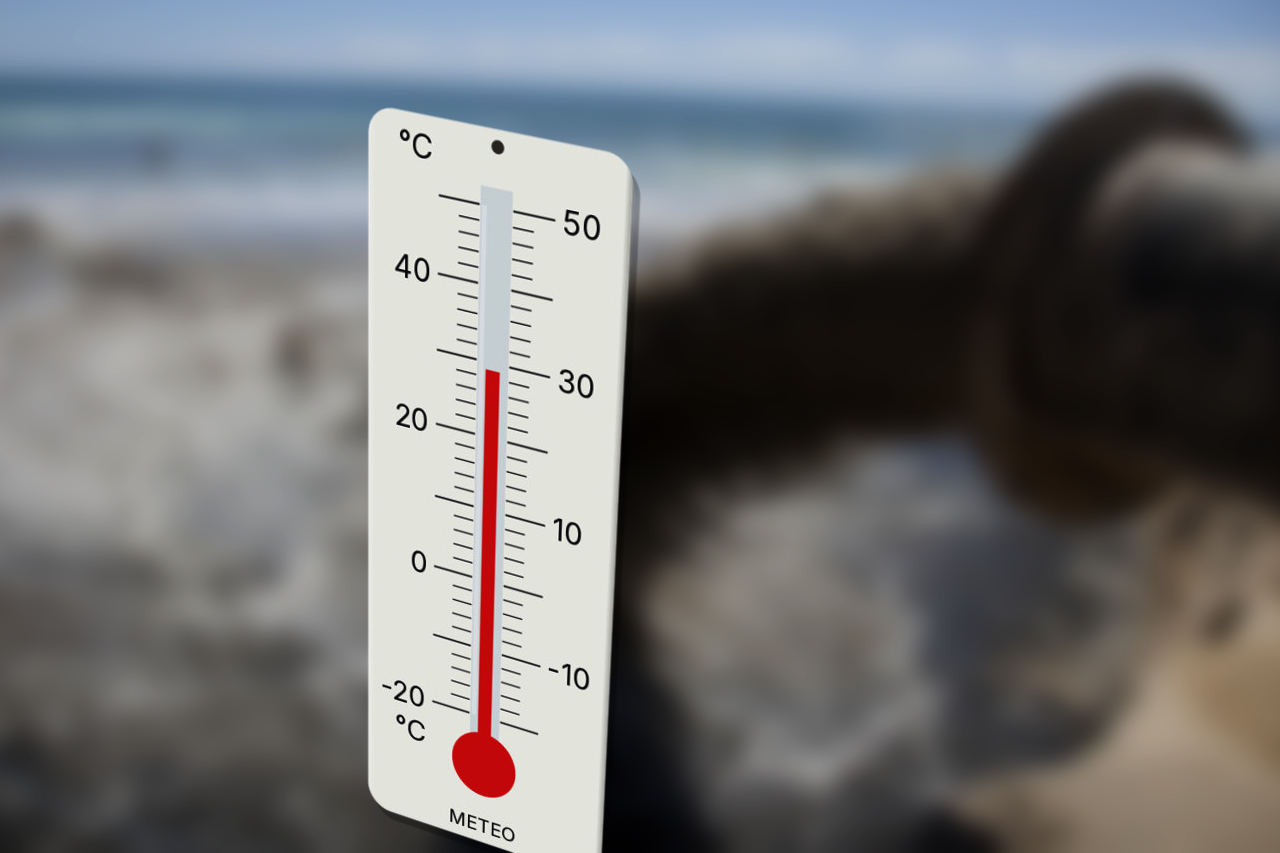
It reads value=29 unit=°C
